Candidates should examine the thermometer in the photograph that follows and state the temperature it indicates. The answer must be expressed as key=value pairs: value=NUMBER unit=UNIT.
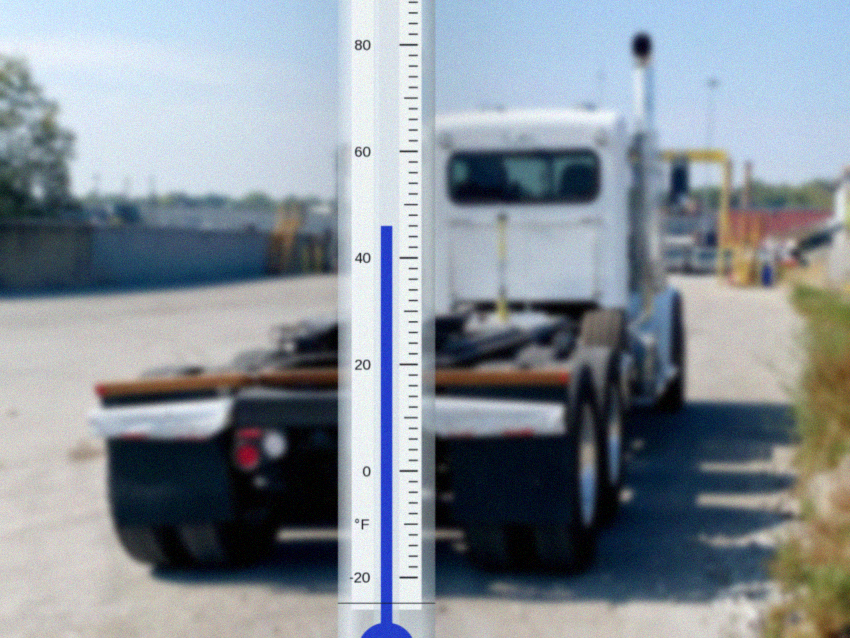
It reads value=46 unit=°F
